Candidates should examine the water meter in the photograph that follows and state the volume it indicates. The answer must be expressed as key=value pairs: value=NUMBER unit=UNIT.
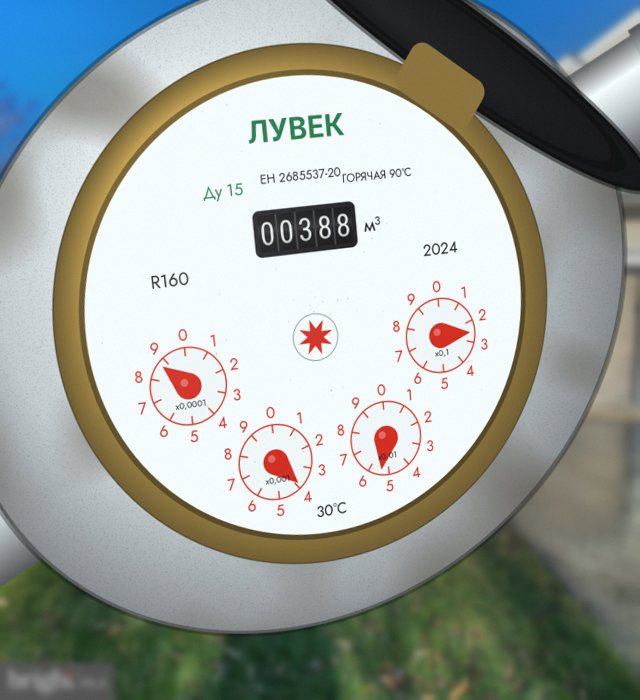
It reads value=388.2538 unit=m³
